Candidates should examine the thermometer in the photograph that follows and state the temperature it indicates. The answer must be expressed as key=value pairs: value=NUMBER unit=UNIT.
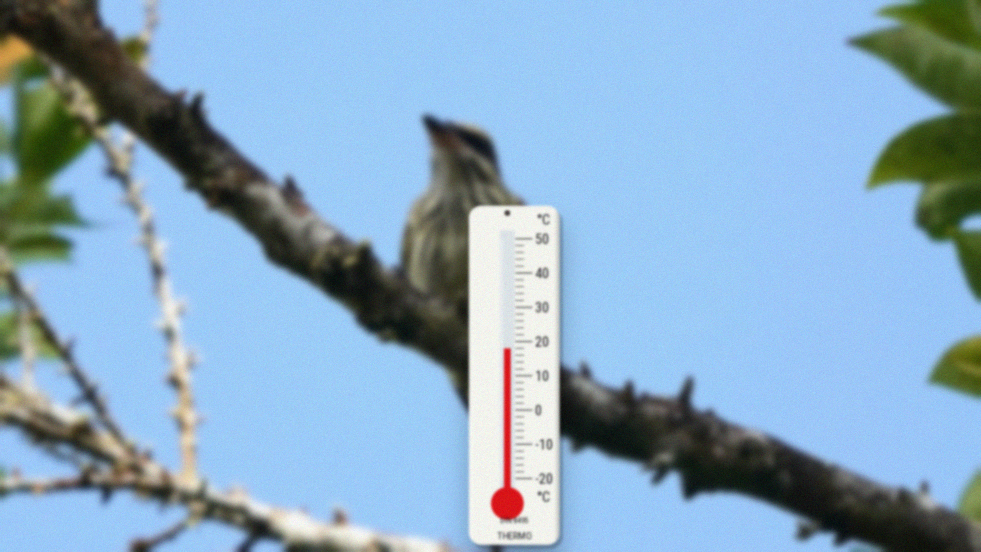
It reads value=18 unit=°C
